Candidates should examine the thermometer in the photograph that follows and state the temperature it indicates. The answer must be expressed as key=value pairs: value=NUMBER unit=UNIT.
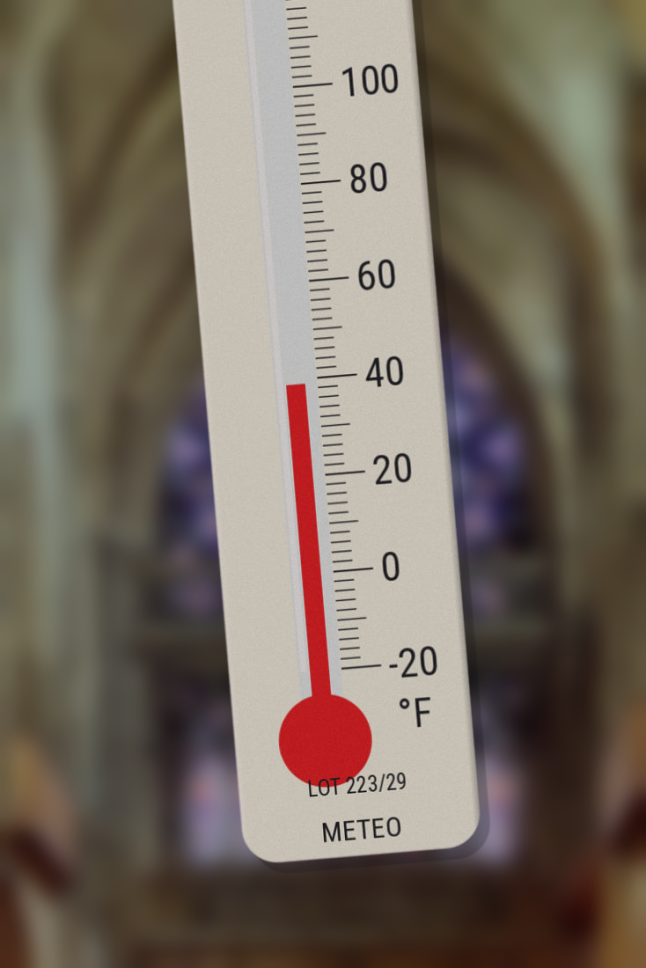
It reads value=39 unit=°F
